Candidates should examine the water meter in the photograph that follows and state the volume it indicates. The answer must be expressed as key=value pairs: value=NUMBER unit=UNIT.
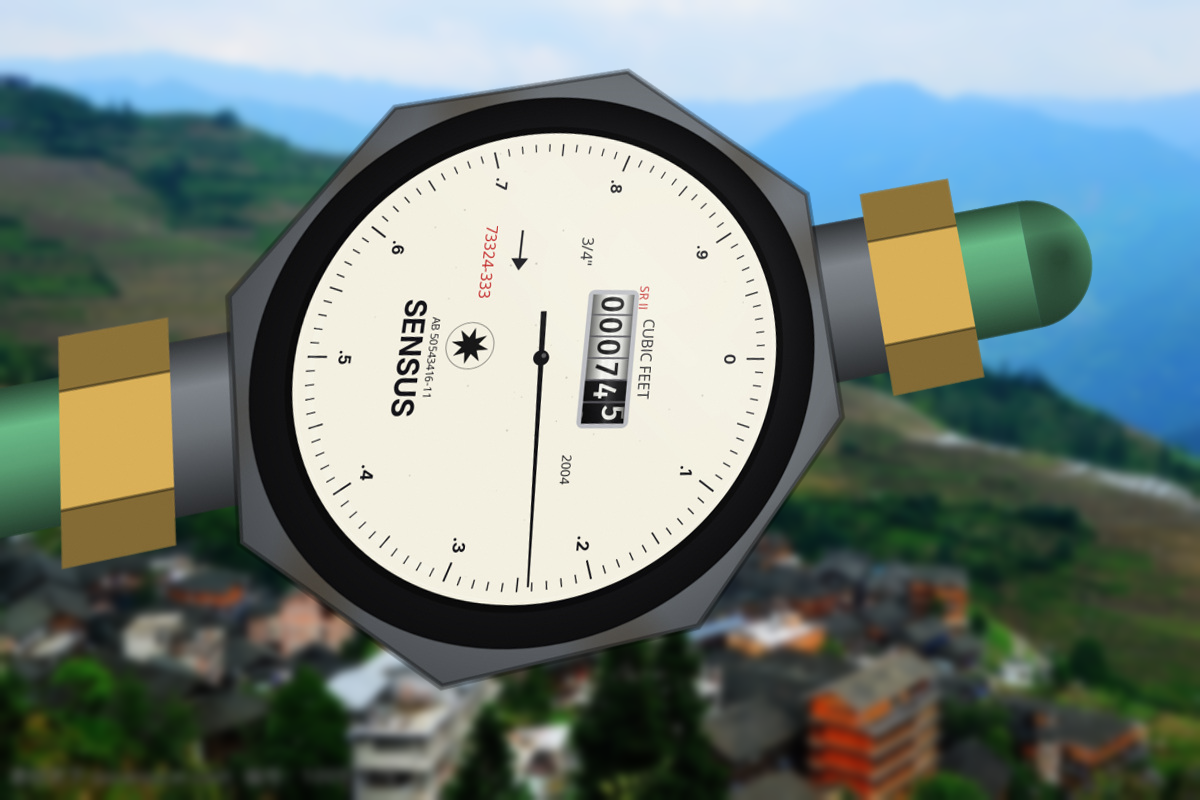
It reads value=745.24 unit=ft³
